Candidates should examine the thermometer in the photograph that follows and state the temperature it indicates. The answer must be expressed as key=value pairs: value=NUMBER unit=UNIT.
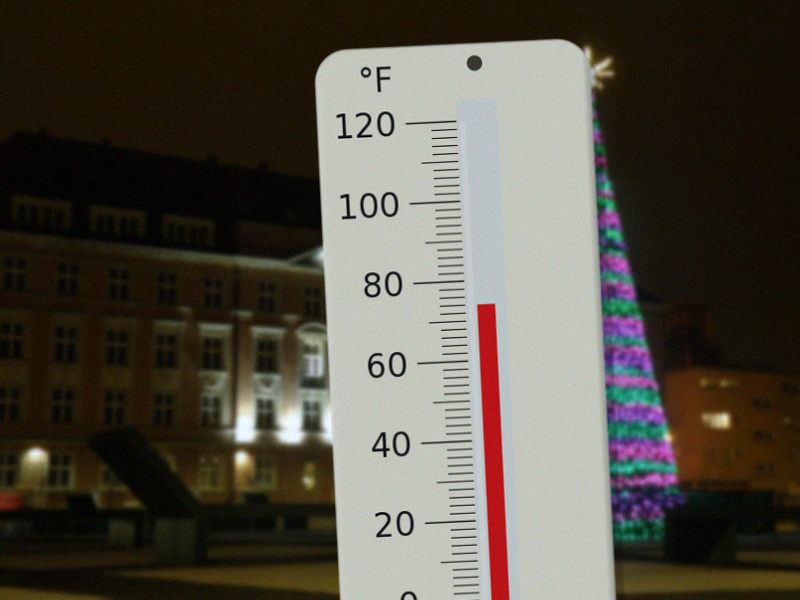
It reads value=74 unit=°F
